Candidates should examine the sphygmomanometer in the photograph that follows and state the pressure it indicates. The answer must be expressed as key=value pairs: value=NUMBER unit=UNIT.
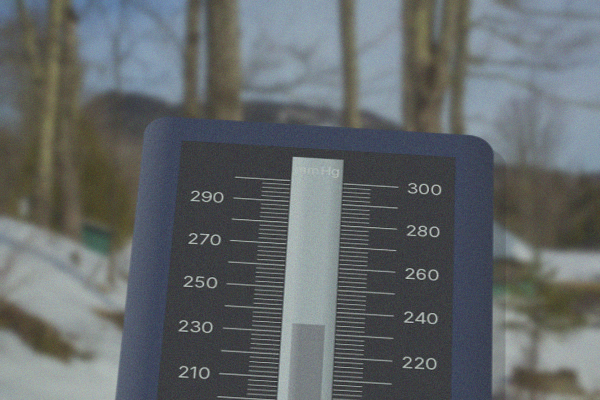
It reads value=234 unit=mmHg
